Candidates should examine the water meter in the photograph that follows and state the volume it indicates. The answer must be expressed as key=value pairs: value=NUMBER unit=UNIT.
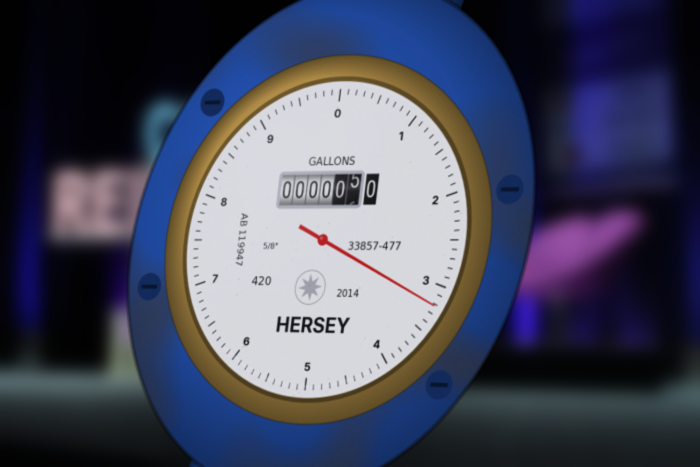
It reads value=53.2 unit=gal
